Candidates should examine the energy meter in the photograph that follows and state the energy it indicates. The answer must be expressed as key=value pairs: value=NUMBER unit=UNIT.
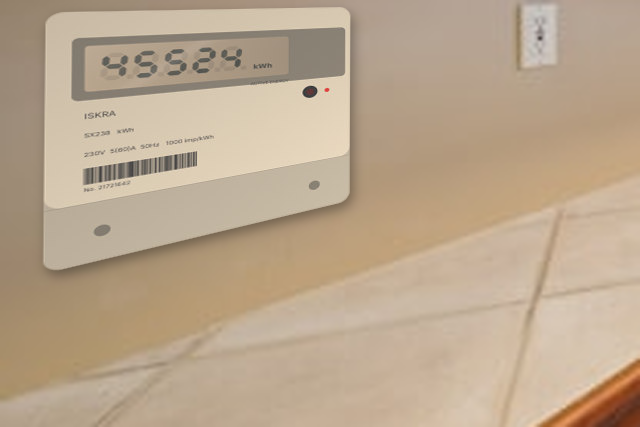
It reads value=45524 unit=kWh
